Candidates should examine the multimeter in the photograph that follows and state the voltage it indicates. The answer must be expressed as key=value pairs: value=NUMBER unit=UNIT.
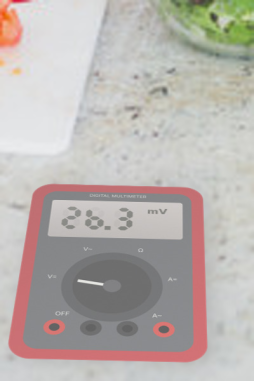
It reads value=26.3 unit=mV
